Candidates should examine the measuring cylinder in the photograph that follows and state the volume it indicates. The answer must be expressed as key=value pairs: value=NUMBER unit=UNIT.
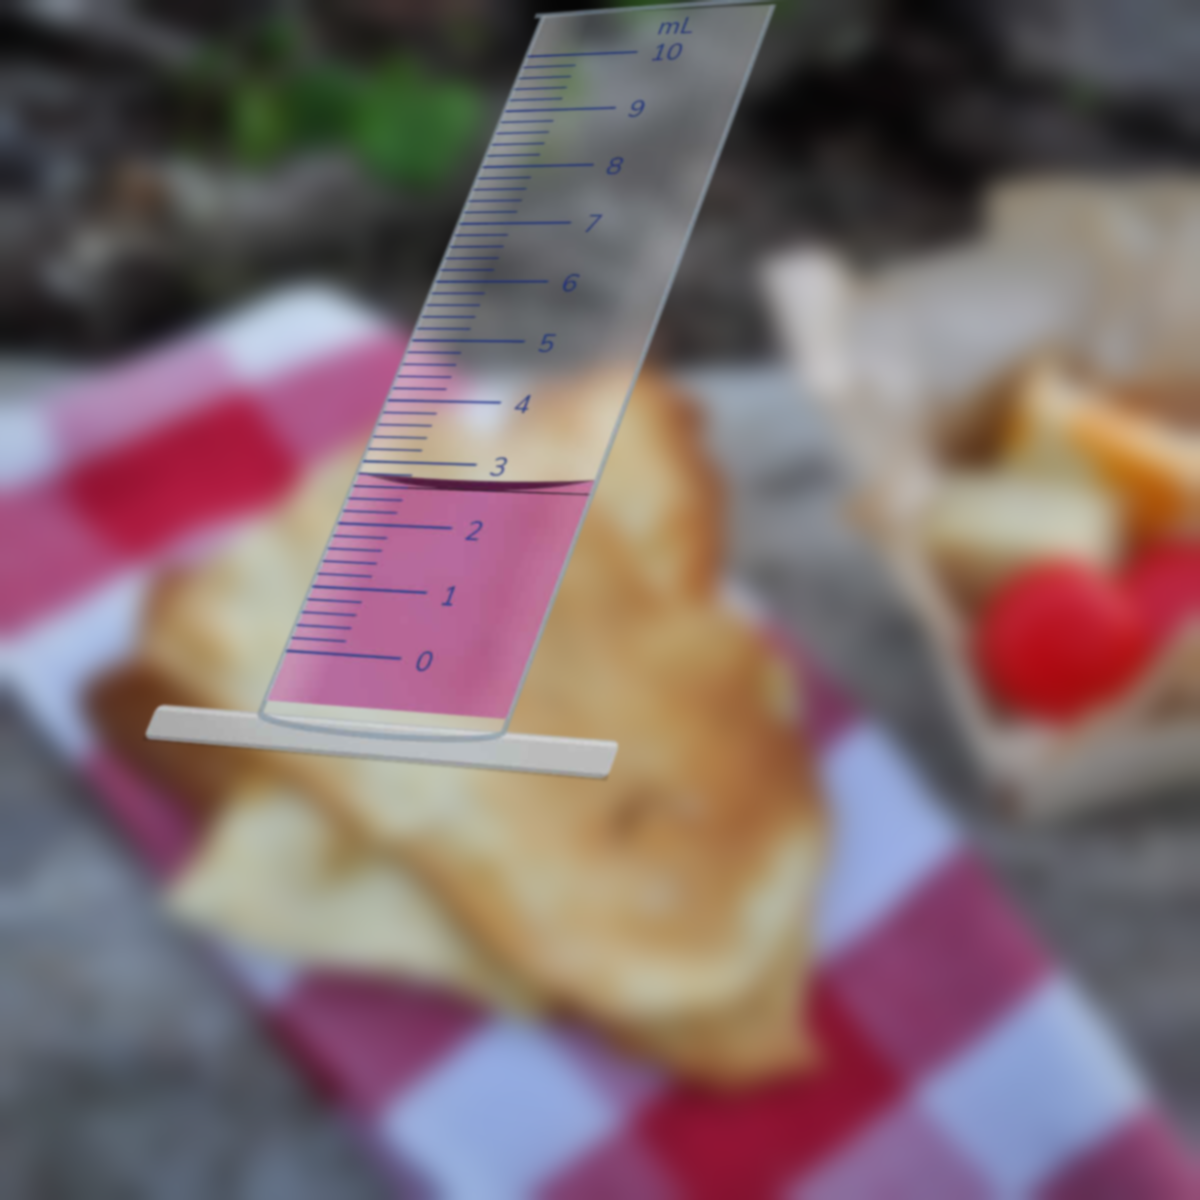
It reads value=2.6 unit=mL
